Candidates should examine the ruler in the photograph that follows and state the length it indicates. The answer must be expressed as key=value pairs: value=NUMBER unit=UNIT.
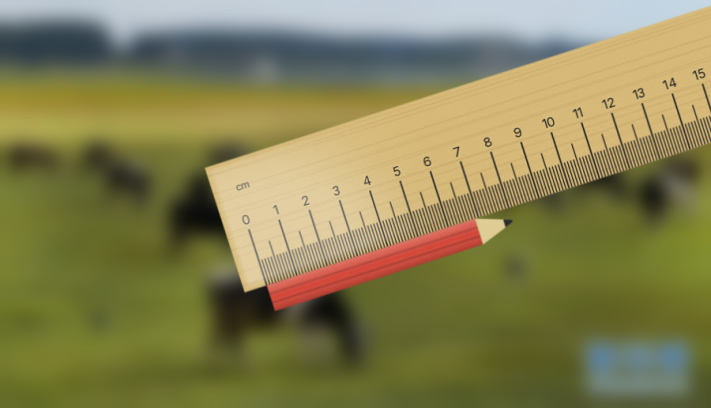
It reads value=8 unit=cm
